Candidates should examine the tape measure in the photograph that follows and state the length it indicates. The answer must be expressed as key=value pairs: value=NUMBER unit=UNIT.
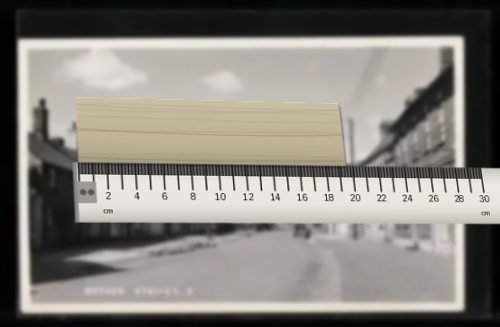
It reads value=19.5 unit=cm
